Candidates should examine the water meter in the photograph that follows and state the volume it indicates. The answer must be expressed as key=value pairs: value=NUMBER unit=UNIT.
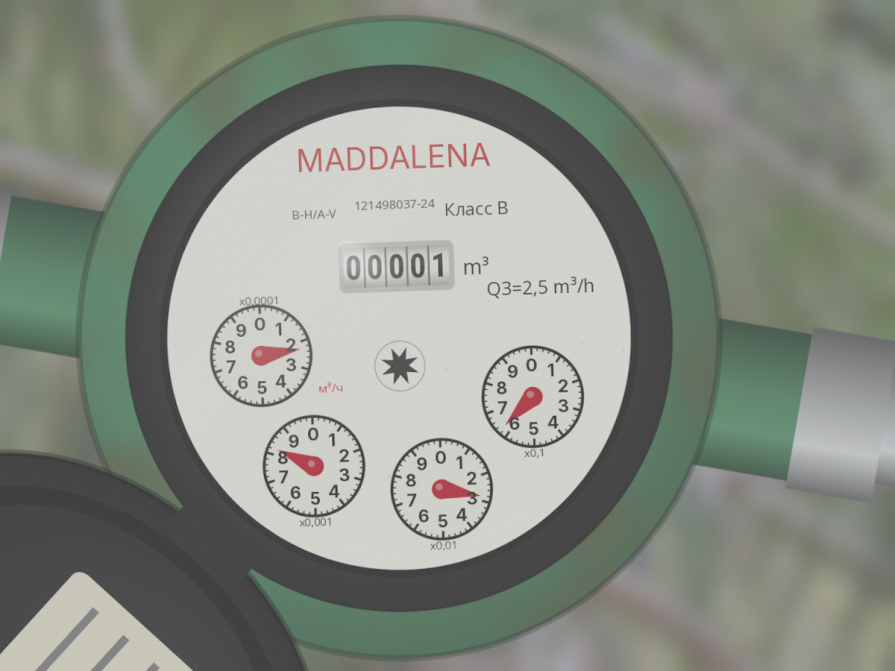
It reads value=1.6282 unit=m³
